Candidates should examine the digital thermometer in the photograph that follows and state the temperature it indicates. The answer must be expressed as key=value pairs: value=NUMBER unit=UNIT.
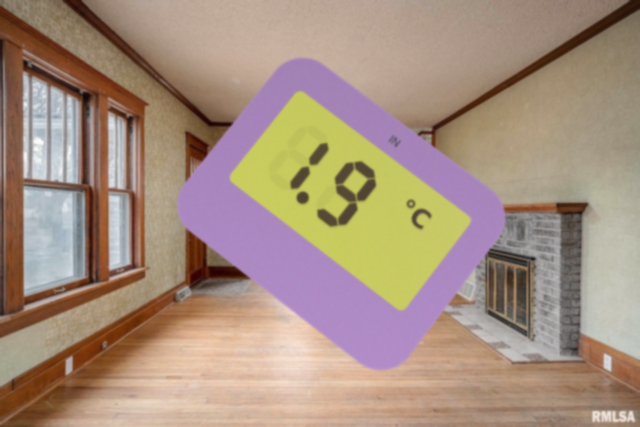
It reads value=1.9 unit=°C
